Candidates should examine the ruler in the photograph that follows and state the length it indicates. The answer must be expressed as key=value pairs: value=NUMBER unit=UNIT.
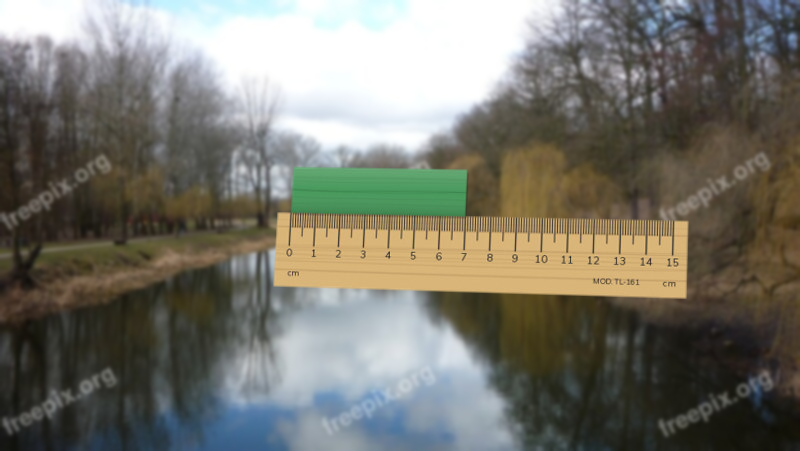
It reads value=7 unit=cm
